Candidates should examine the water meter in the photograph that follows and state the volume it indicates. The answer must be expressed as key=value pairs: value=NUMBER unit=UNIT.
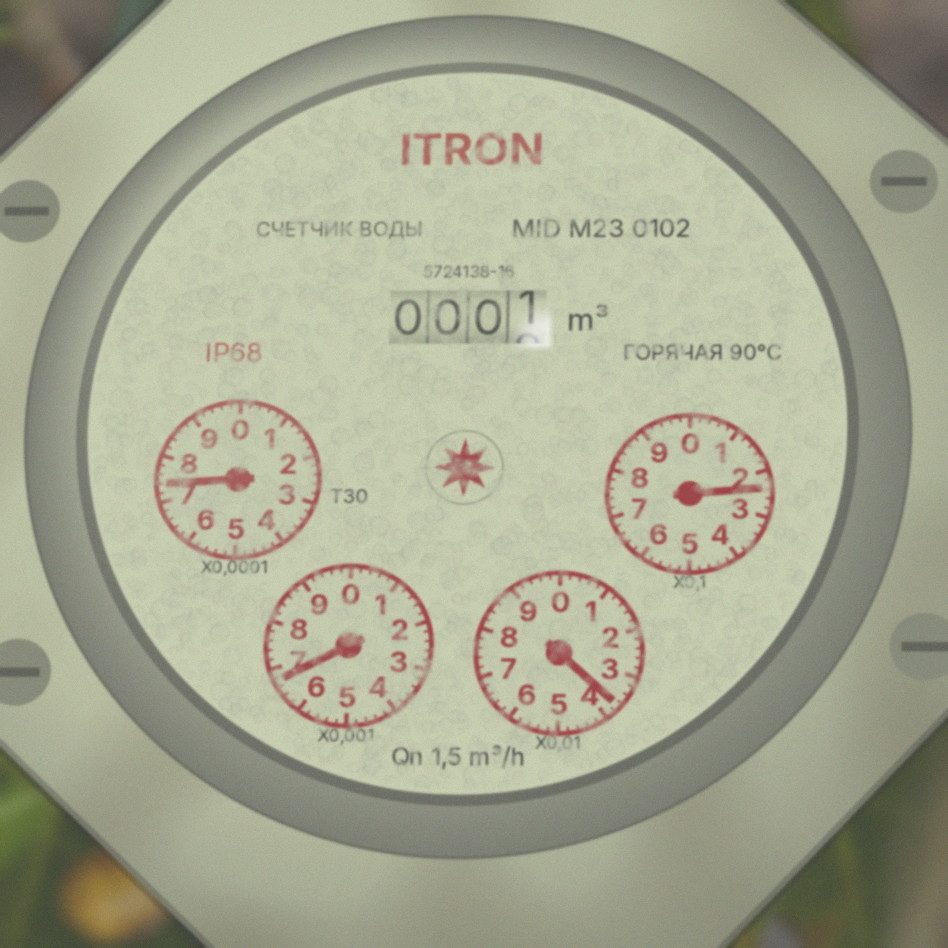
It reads value=1.2367 unit=m³
